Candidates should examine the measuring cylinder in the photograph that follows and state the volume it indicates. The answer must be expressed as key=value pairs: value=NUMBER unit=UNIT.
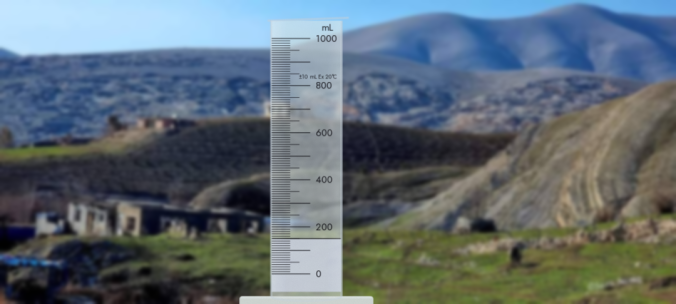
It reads value=150 unit=mL
